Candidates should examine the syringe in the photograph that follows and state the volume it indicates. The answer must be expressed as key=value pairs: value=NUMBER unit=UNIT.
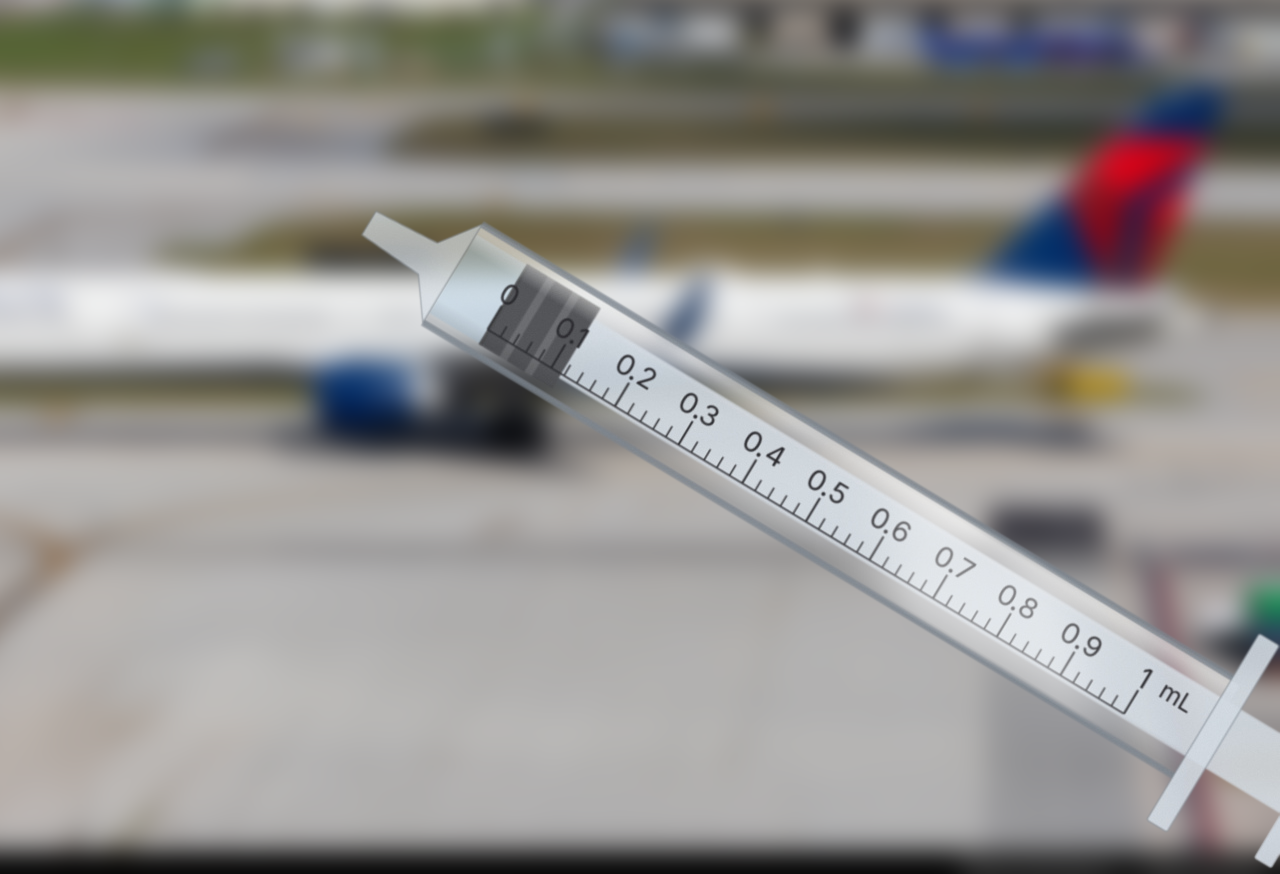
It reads value=0 unit=mL
